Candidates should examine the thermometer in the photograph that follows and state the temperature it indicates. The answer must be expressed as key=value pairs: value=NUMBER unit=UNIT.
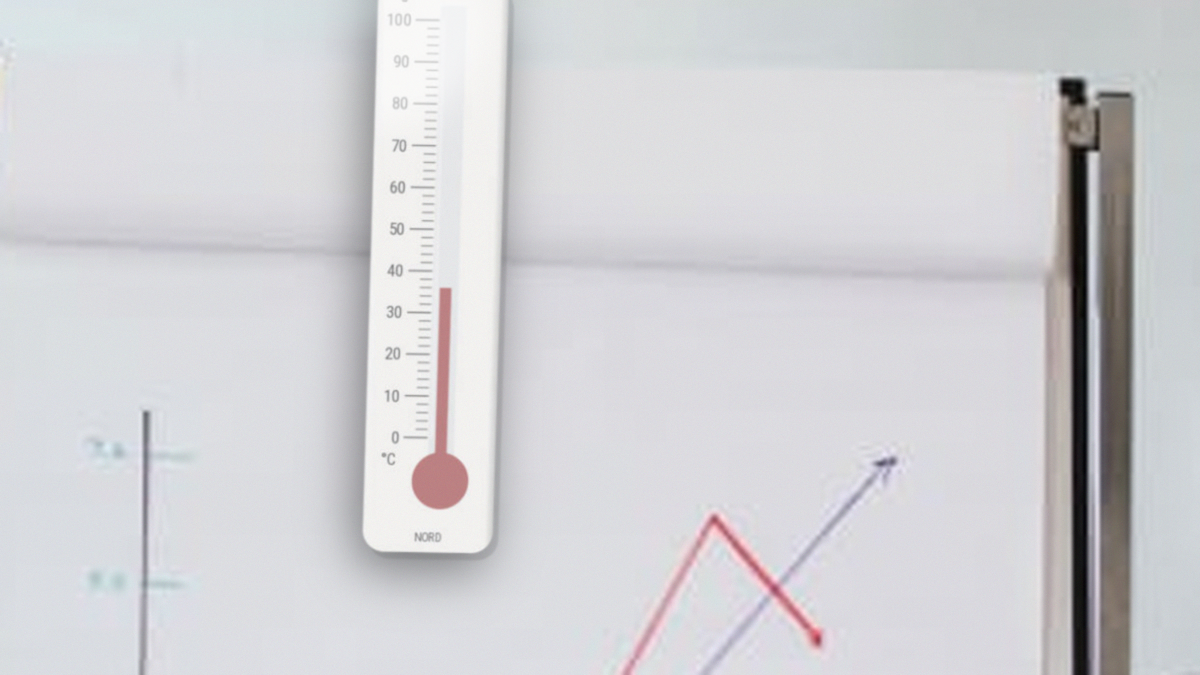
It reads value=36 unit=°C
